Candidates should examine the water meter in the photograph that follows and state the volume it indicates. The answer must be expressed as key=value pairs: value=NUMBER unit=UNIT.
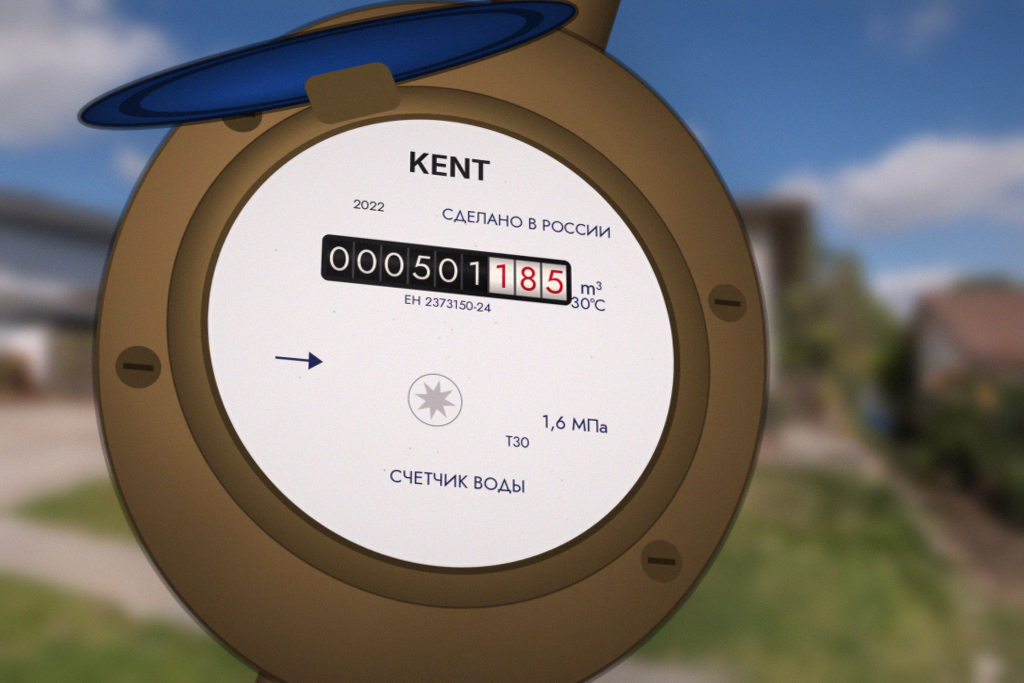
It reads value=501.185 unit=m³
